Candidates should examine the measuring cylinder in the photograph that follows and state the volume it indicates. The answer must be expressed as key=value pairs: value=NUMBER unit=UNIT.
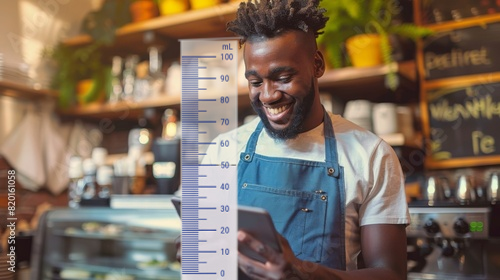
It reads value=50 unit=mL
